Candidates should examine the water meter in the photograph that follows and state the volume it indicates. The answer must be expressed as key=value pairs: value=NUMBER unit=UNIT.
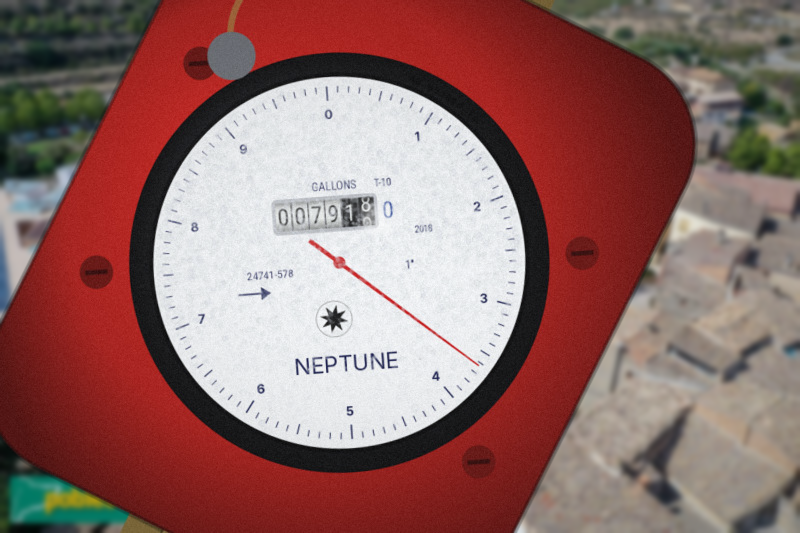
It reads value=79183.6 unit=gal
